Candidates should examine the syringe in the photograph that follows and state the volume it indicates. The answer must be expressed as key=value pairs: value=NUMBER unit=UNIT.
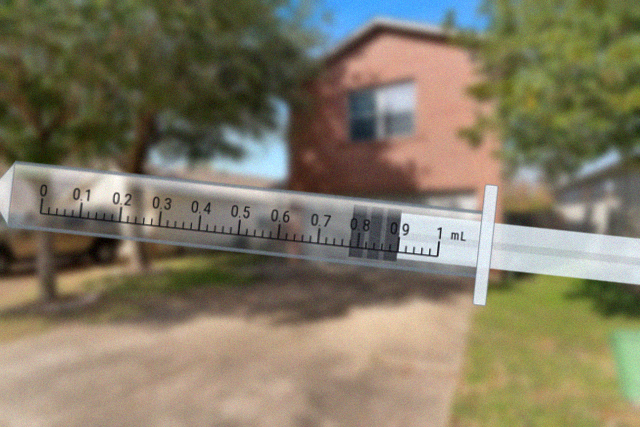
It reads value=0.78 unit=mL
